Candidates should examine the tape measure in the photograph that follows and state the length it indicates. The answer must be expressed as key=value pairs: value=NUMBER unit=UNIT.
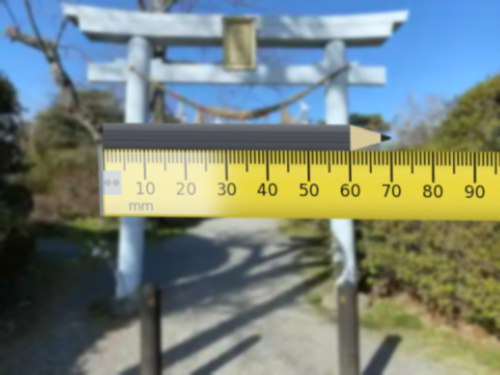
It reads value=70 unit=mm
